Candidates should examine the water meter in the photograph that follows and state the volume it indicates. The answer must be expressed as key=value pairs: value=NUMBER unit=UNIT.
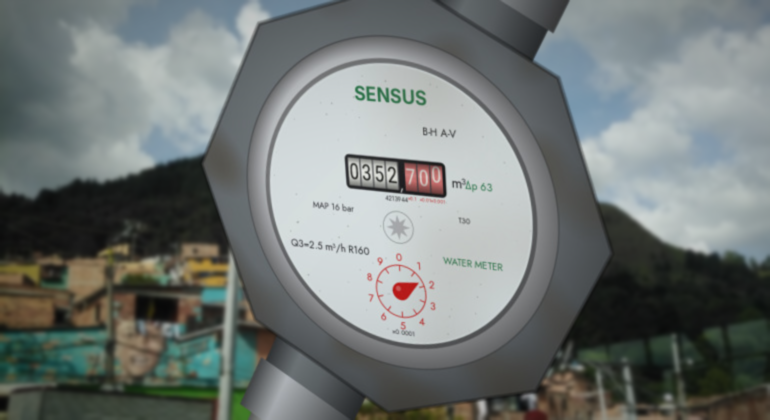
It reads value=352.7001 unit=m³
